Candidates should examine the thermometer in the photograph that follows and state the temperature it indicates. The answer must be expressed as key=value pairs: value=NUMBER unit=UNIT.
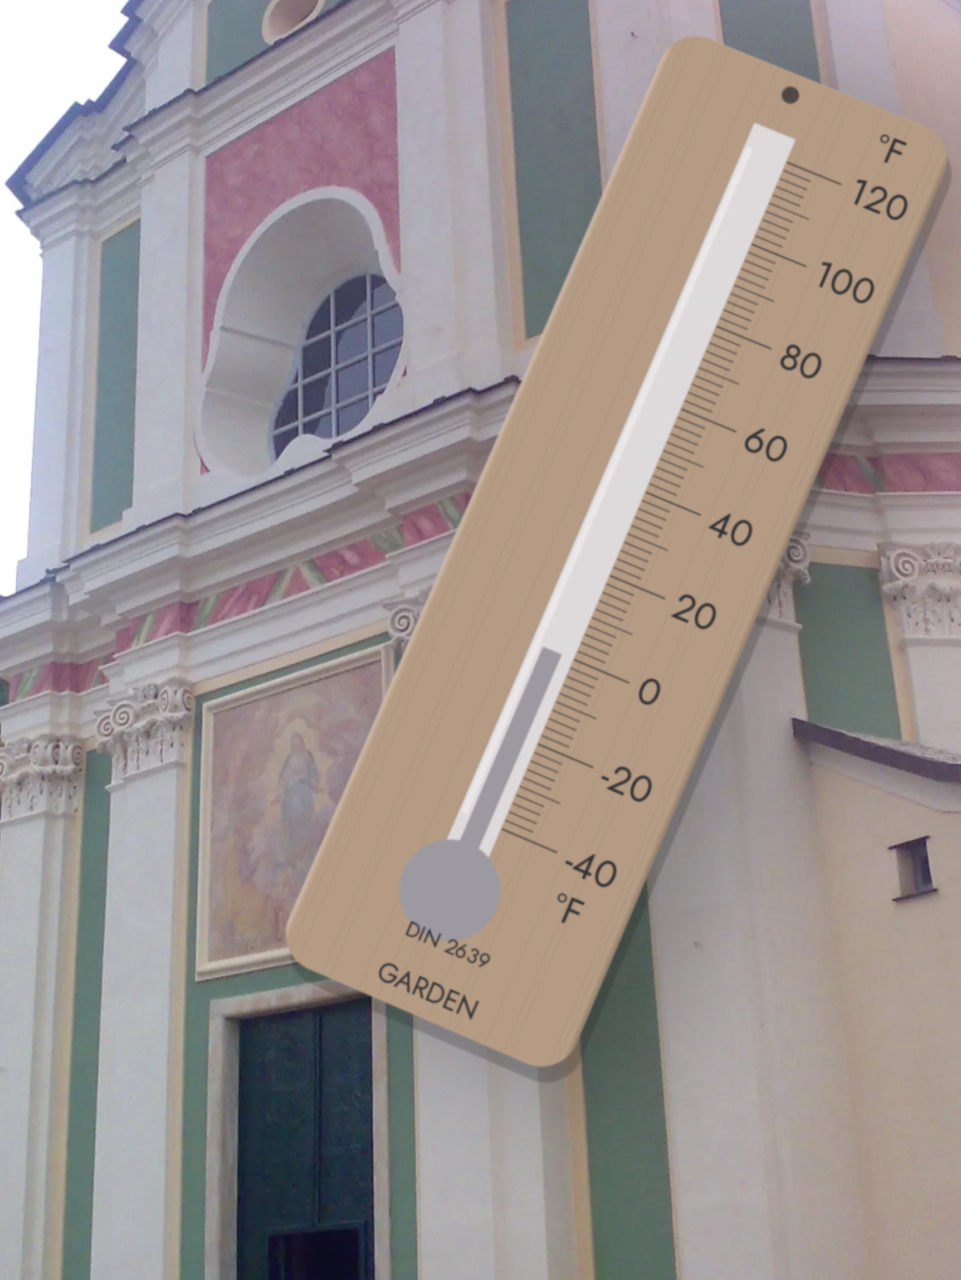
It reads value=0 unit=°F
